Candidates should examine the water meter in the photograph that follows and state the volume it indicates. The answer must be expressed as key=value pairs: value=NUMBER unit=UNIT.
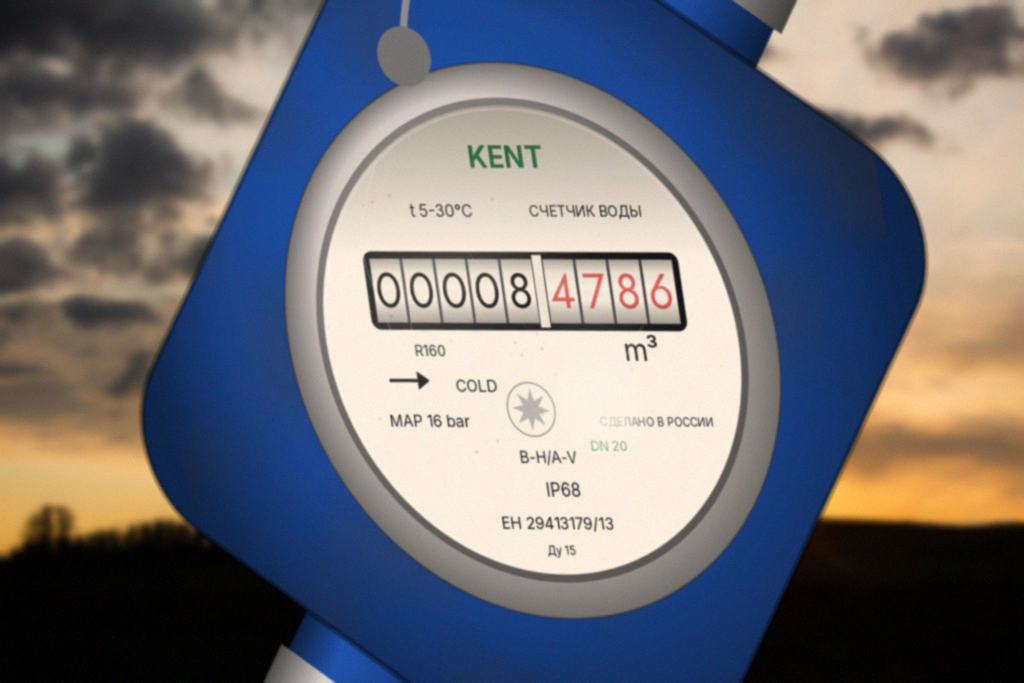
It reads value=8.4786 unit=m³
